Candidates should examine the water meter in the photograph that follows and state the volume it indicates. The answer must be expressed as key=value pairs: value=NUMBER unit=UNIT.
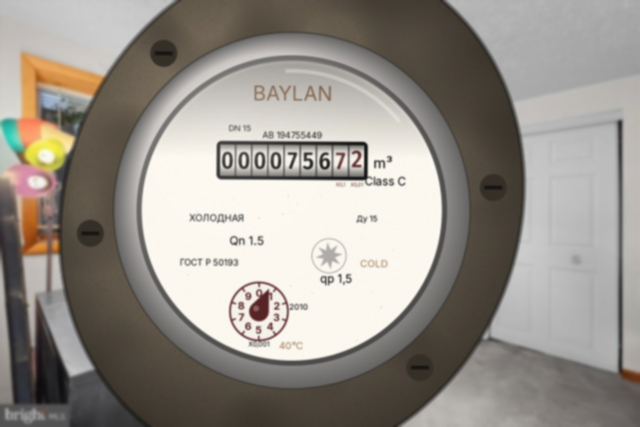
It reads value=756.720 unit=m³
